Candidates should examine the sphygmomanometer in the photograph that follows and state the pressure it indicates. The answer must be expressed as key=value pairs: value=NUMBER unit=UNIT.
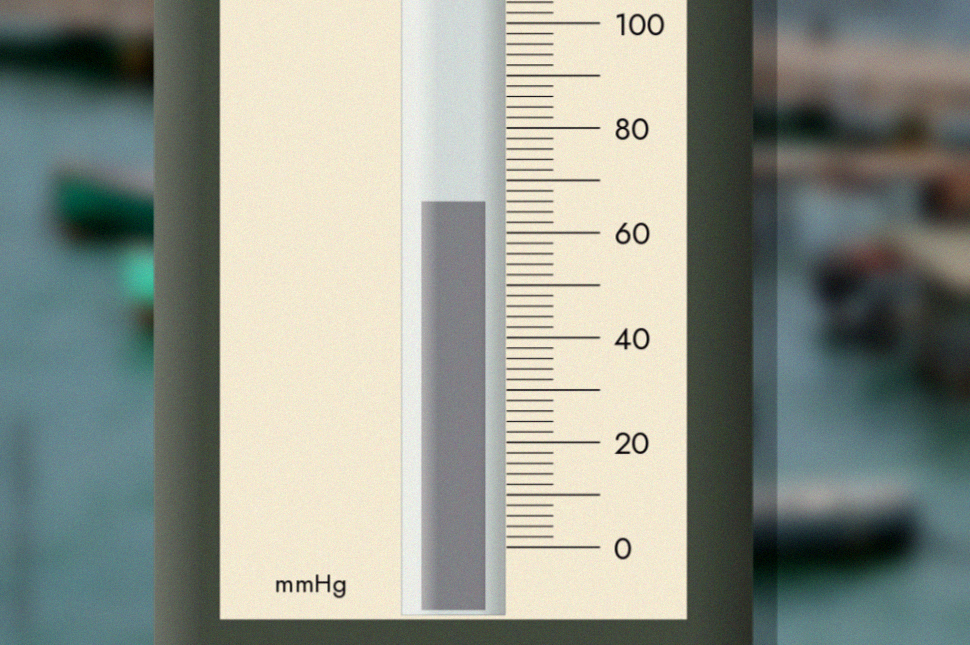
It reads value=66 unit=mmHg
